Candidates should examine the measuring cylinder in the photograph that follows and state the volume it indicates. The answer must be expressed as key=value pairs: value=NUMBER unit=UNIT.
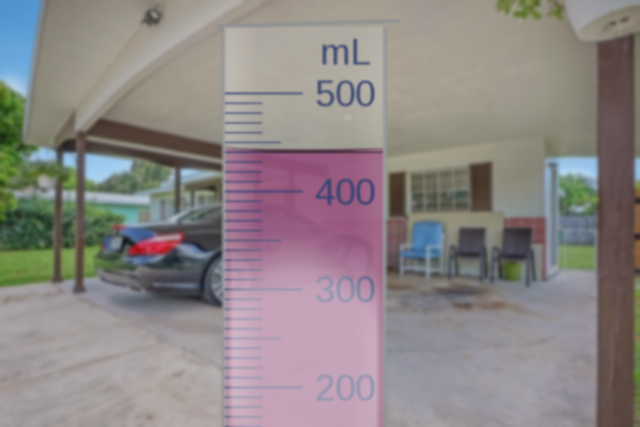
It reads value=440 unit=mL
